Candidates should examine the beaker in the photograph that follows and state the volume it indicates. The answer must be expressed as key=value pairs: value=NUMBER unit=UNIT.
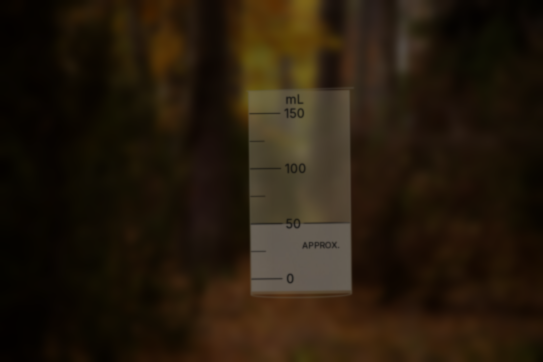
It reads value=50 unit=mL
